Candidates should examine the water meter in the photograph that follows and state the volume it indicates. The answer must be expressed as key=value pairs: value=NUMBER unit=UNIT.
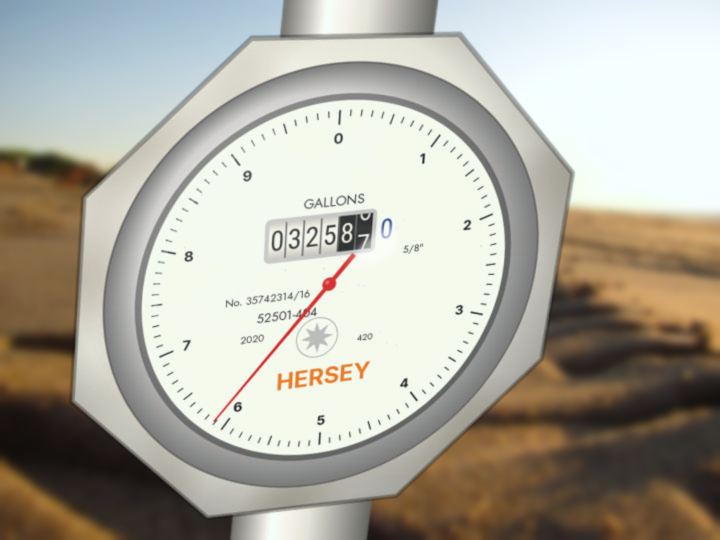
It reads value=325866.1 unit=gal
